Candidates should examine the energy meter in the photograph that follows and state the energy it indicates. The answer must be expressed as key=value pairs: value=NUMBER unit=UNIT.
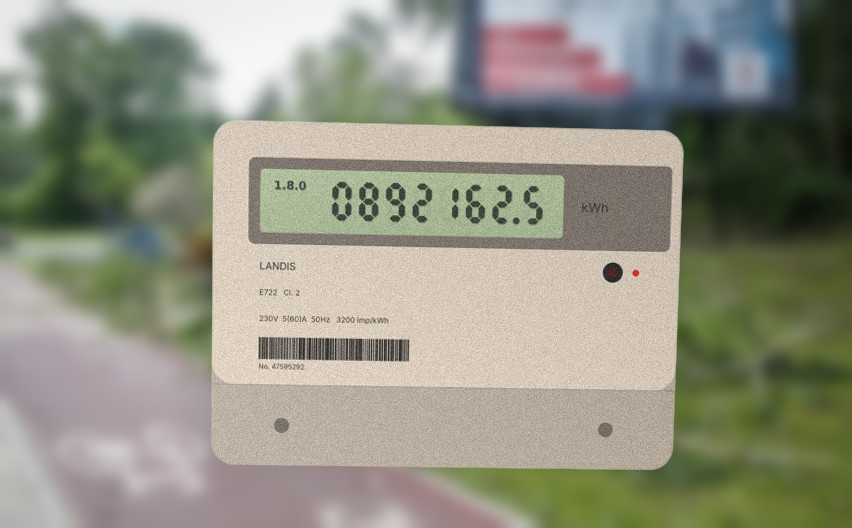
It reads value=892162.5 unit=kWh
